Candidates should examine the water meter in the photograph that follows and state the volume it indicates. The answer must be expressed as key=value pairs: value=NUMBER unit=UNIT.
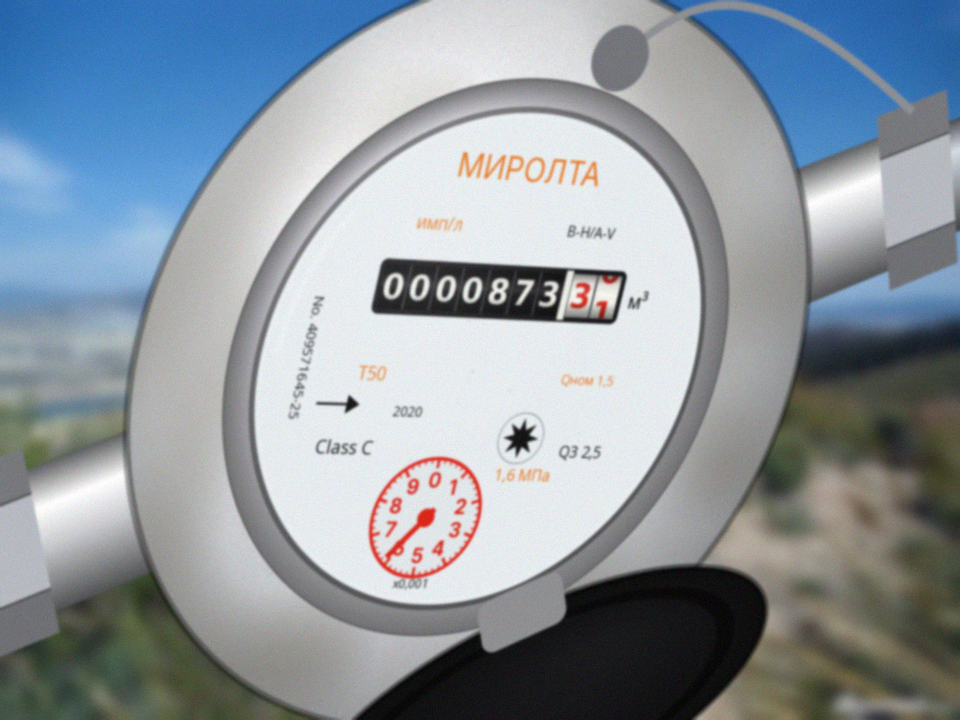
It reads value=873.306 unit=m³
